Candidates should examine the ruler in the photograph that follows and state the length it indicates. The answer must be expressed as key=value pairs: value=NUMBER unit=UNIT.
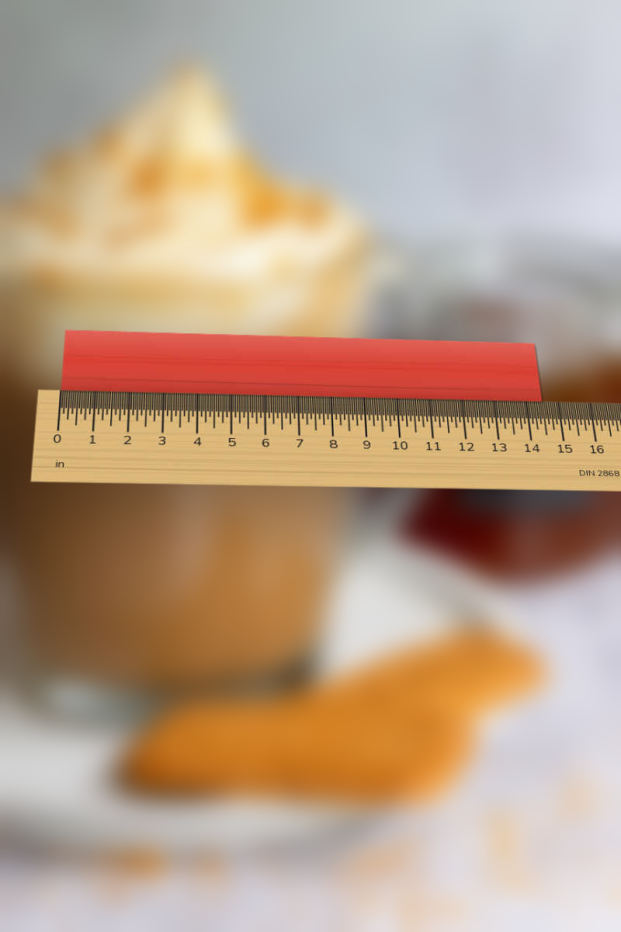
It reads value=14.5 unit=in
